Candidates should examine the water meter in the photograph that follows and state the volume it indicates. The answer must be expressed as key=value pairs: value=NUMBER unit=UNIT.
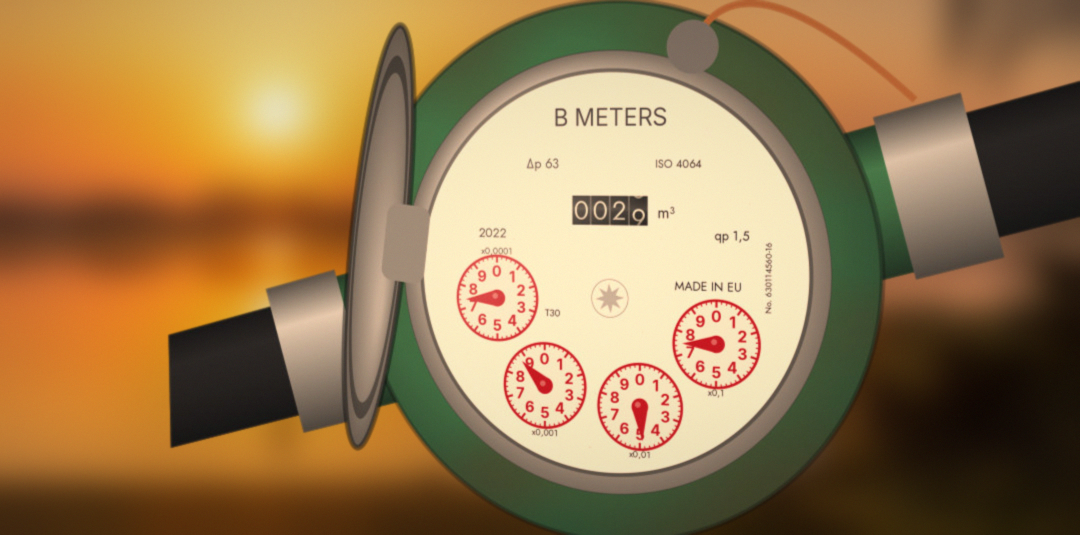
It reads value=28.7487 unit=m³
